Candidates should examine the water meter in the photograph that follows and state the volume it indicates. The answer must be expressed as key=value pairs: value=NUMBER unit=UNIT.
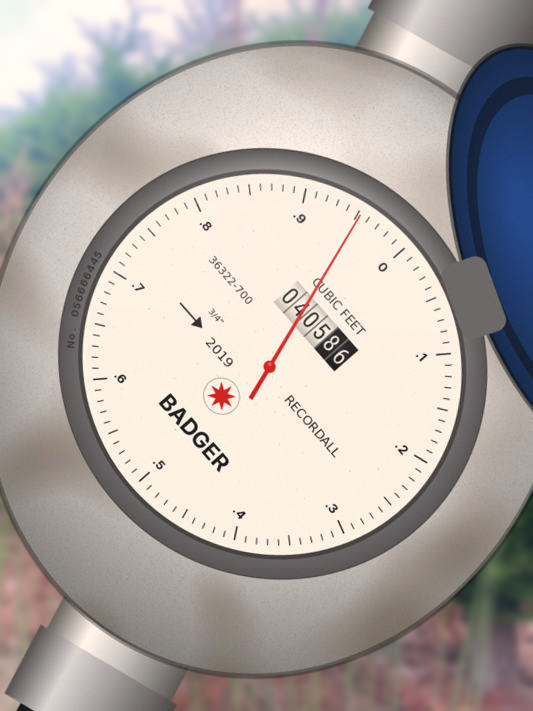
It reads value=40585.95 unit=ft³
